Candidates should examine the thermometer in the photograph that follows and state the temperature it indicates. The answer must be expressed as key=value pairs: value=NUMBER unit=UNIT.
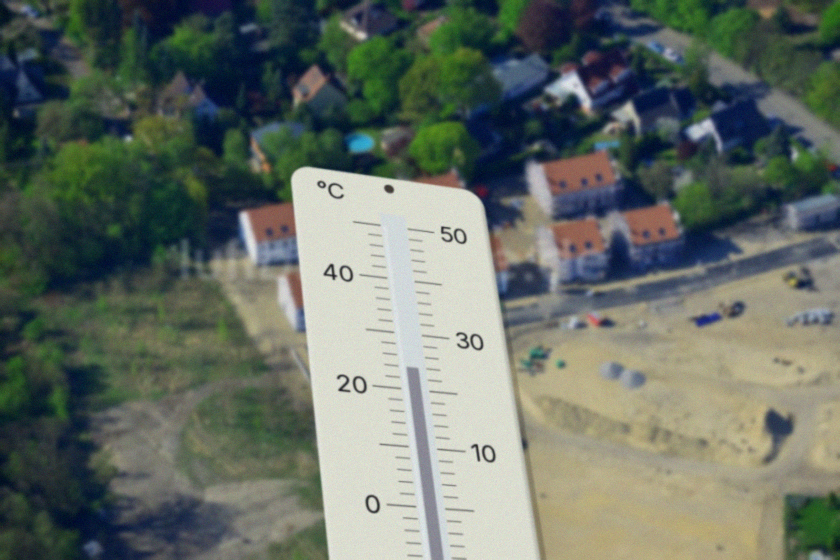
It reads value=24 unit=°C
